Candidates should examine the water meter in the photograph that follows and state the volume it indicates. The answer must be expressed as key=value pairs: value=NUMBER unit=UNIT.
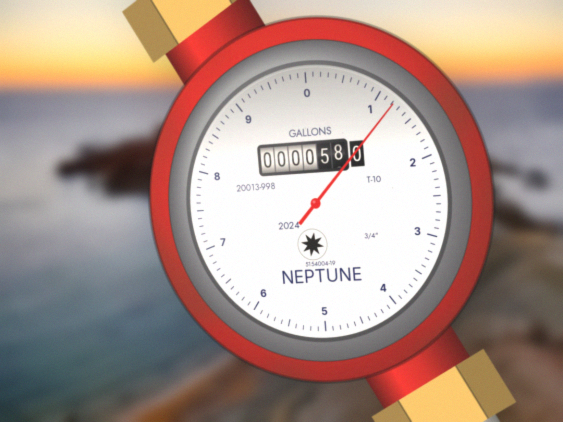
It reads value=581.2 unit=gal
